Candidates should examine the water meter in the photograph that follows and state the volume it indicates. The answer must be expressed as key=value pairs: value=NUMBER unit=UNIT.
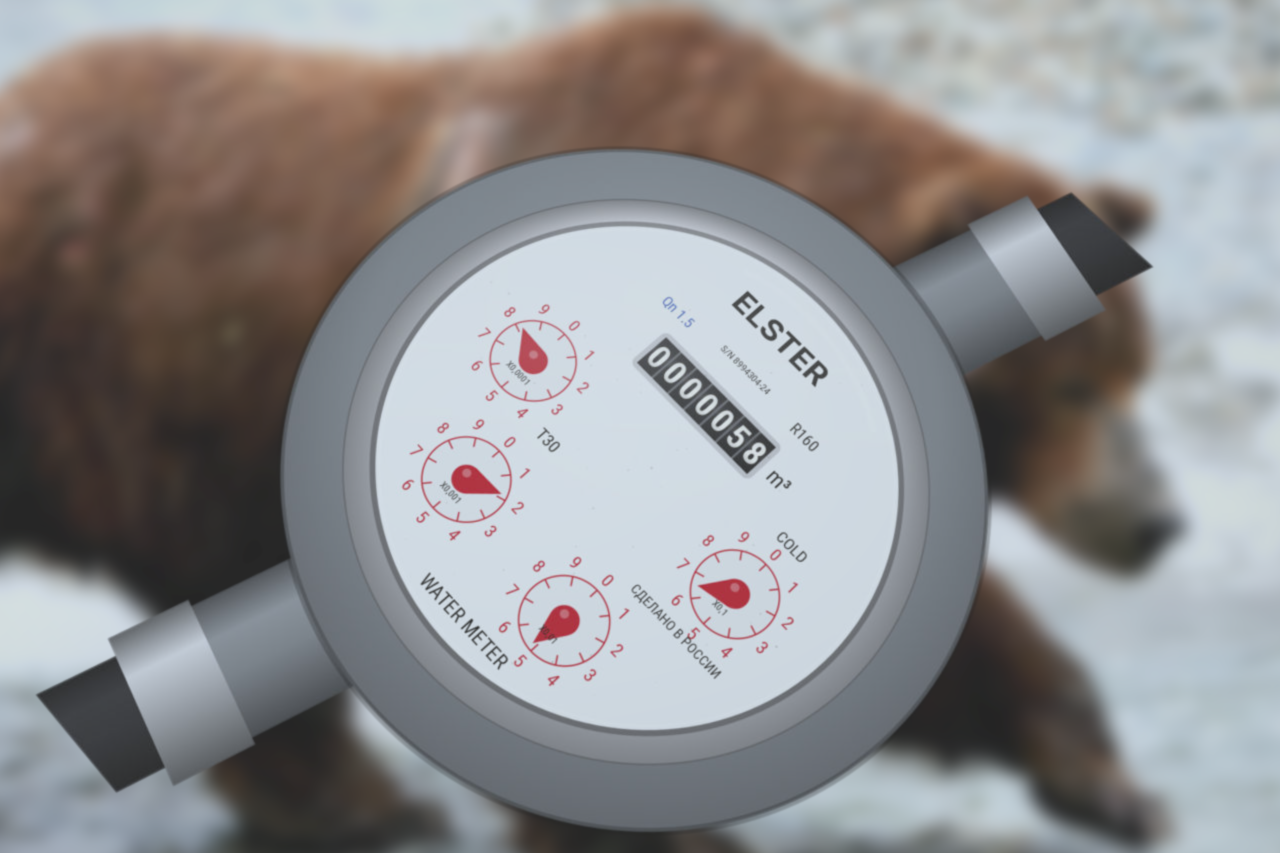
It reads value=58.6518 unit=m³
